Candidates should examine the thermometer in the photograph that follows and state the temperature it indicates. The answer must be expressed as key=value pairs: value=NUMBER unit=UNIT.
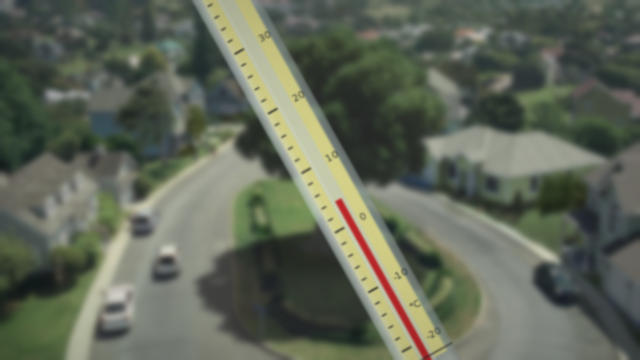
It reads value=4 unit=°C
